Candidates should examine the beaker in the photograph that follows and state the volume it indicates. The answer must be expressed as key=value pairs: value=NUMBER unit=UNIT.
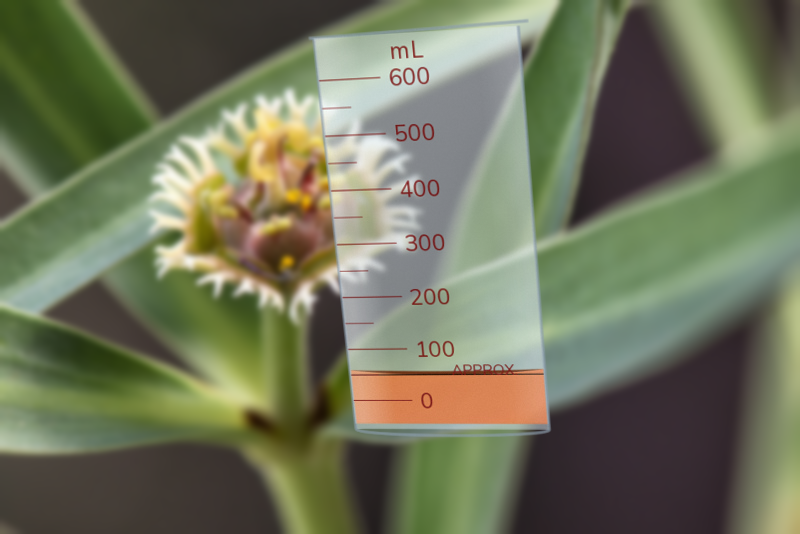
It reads value=50 unit=mL
